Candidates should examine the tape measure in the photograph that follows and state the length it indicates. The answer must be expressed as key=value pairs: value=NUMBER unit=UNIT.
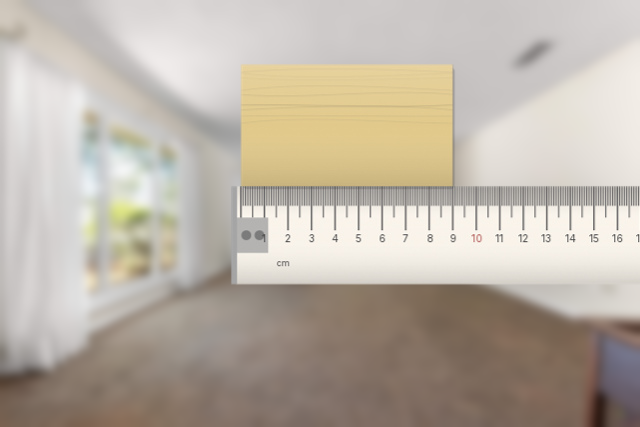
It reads value=9 unit=cm
